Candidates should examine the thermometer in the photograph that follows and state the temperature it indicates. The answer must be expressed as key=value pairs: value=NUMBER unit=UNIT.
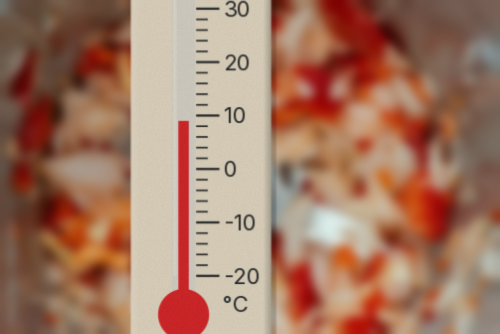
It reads value=9 unit=°C
